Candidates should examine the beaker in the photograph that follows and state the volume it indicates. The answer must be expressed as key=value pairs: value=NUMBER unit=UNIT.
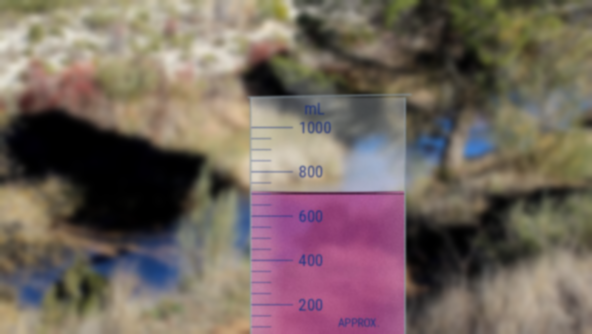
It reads value=700 unit=mL
